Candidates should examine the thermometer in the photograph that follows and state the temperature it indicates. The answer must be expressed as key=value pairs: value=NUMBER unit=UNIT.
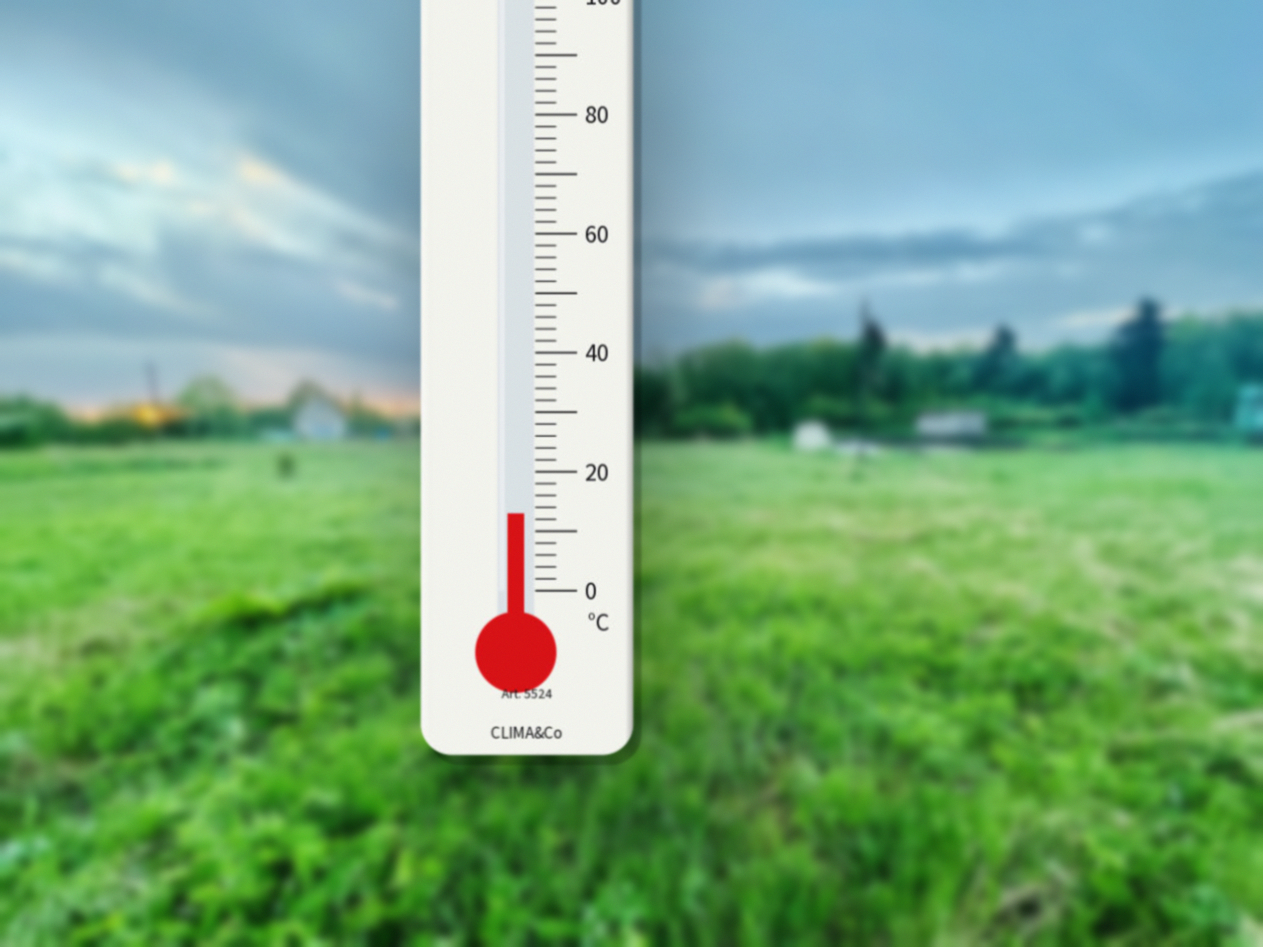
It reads value=13 unit=°C
